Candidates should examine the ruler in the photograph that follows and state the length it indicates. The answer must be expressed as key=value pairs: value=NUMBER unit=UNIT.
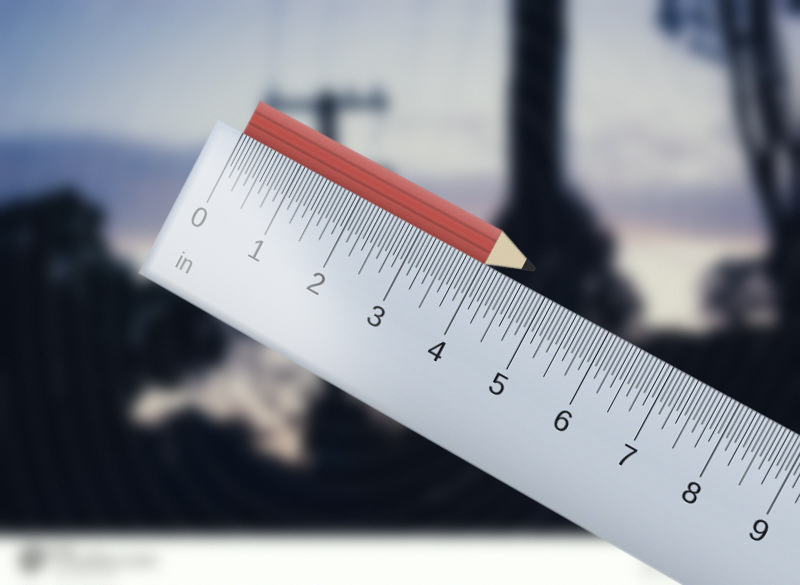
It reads value=4.6875 unit=in
